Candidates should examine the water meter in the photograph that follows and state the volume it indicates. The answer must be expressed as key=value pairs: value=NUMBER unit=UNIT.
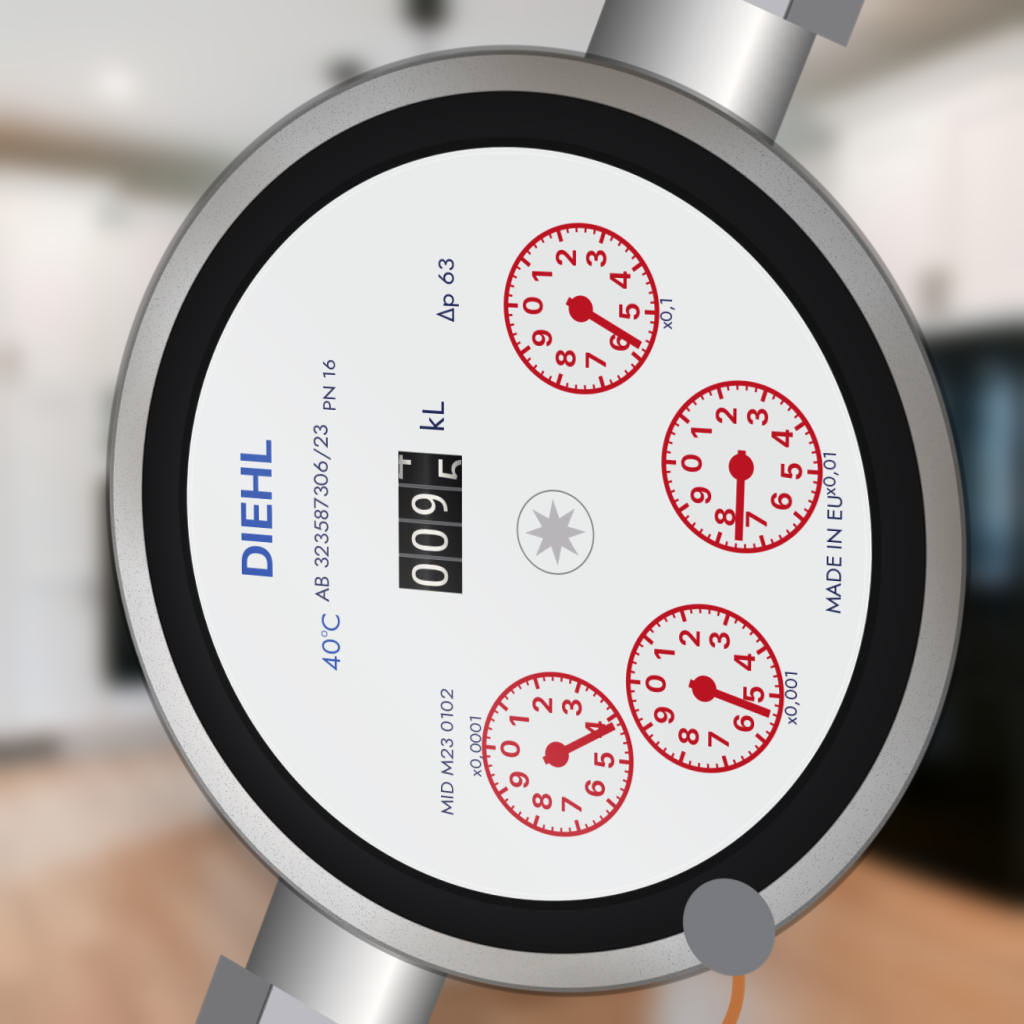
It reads value=94.5754 unit=kL
